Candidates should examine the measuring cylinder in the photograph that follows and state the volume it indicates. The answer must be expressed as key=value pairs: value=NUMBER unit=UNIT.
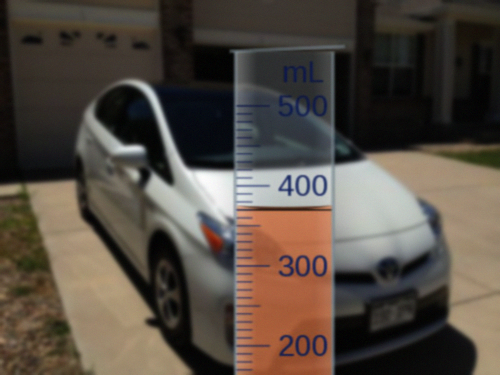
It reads value=370 unit=mL
